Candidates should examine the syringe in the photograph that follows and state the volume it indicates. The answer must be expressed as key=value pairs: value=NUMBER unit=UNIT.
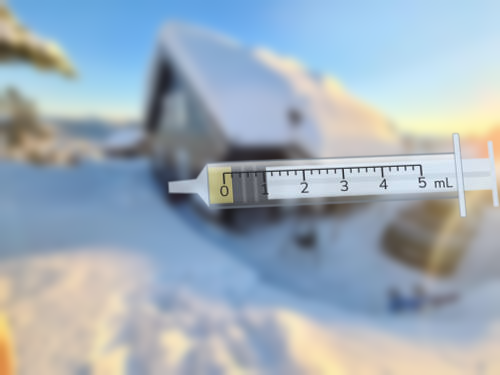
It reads value=0.2 unit=mL
